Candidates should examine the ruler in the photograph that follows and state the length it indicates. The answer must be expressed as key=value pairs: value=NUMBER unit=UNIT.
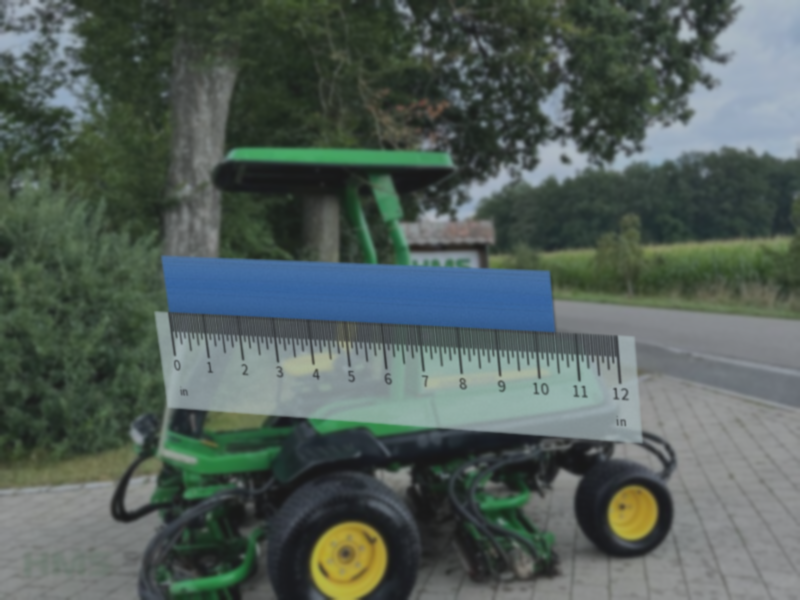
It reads value=10.5 unit=in
